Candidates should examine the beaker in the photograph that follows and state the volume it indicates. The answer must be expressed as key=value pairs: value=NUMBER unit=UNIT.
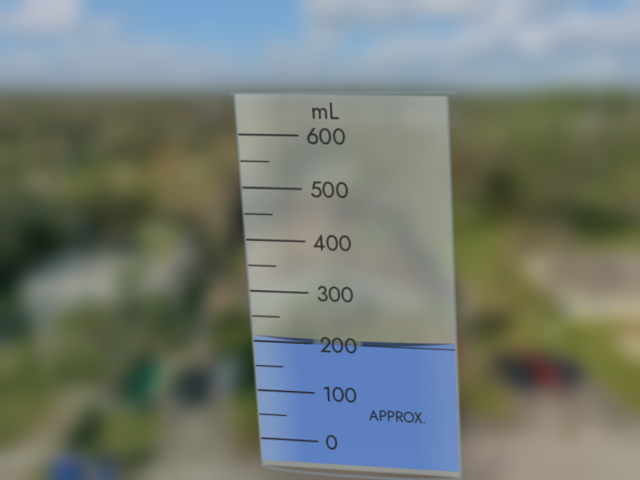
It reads value=200 unit=mL
